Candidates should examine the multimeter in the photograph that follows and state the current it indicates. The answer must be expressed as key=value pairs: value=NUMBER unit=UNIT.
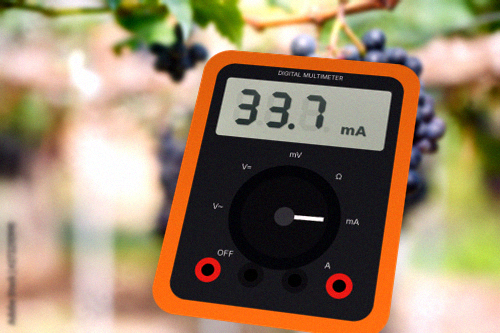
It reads value=33.7 unit=mA
